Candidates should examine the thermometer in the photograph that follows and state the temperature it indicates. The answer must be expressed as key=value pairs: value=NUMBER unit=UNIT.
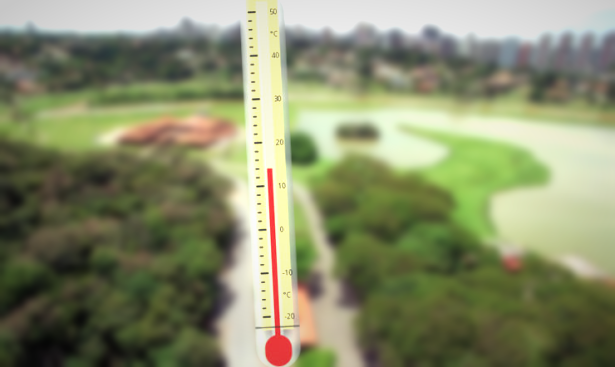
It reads value=14 unit=°C
